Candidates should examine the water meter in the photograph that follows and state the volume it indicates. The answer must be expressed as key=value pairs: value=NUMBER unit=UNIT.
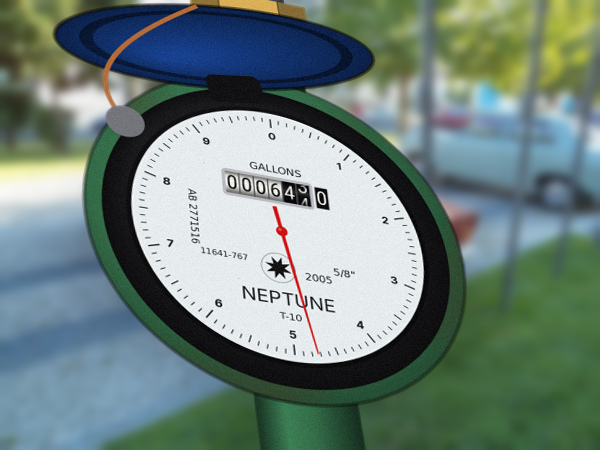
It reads value=6434.7 unit=gal
